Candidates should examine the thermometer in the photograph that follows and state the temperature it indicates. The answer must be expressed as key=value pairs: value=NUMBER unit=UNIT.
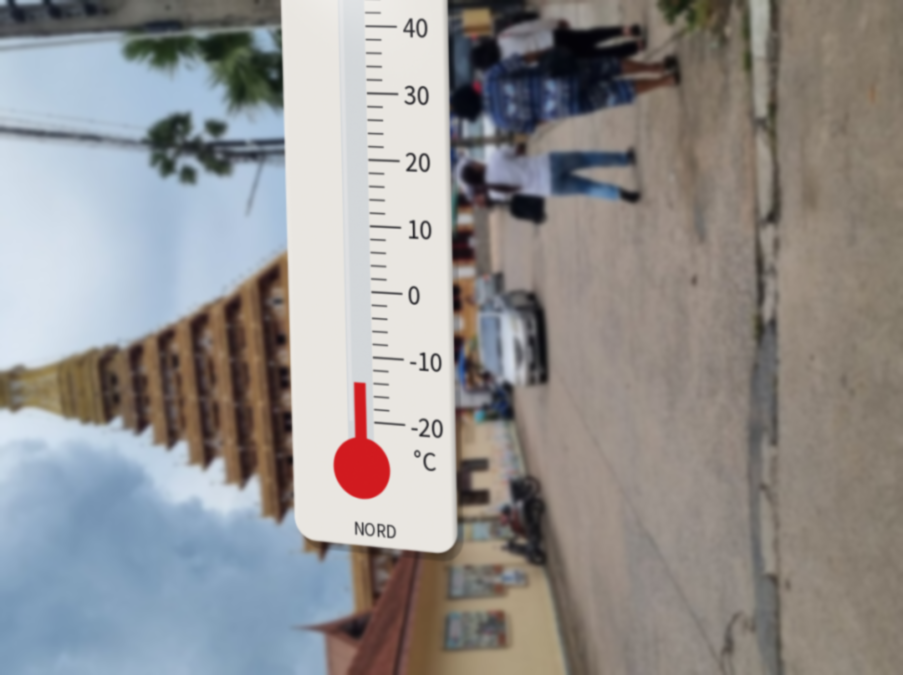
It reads value=-14 unit=°C
